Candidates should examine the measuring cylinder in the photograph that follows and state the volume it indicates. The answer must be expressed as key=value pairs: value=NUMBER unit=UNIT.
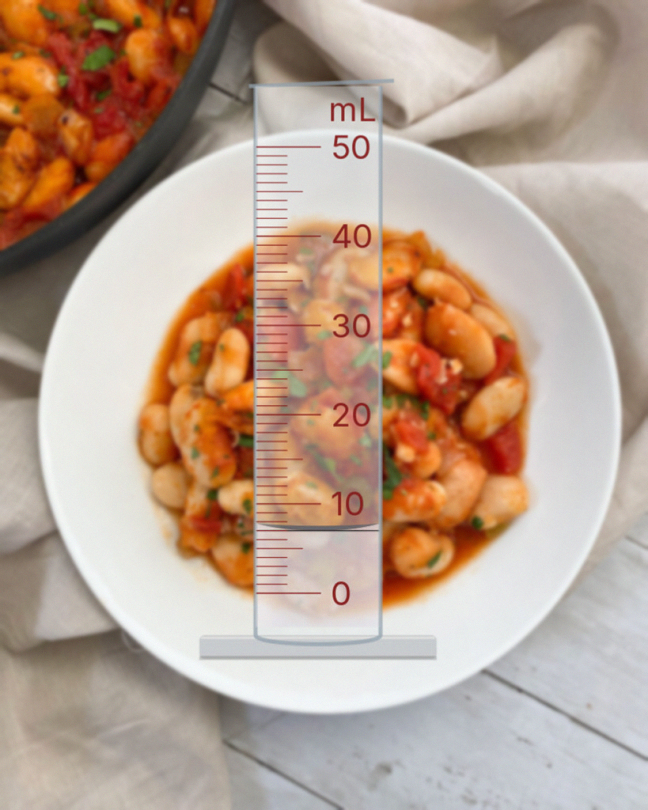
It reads value=7 unit=mL
